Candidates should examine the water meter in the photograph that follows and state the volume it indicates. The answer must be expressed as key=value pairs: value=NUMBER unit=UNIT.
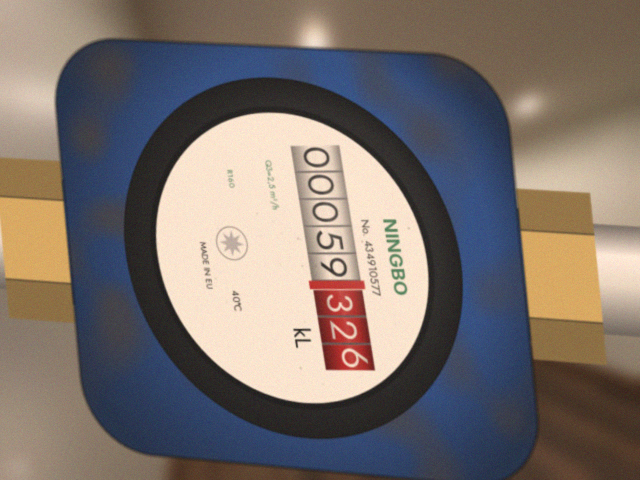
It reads value=59.326 unit=kL
